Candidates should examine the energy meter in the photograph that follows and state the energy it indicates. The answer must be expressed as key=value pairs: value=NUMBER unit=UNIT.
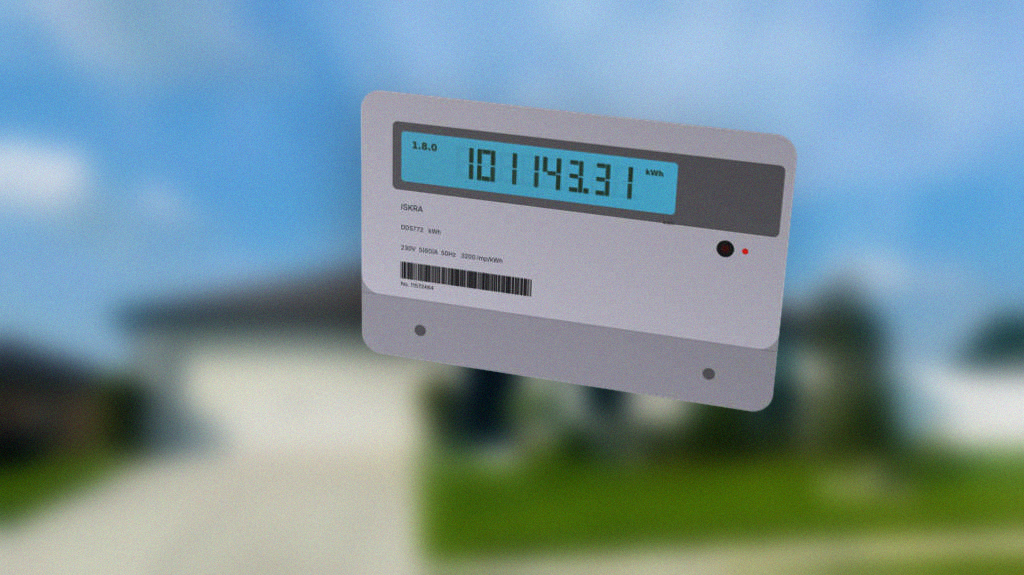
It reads value=101143.31 unit=kWh
